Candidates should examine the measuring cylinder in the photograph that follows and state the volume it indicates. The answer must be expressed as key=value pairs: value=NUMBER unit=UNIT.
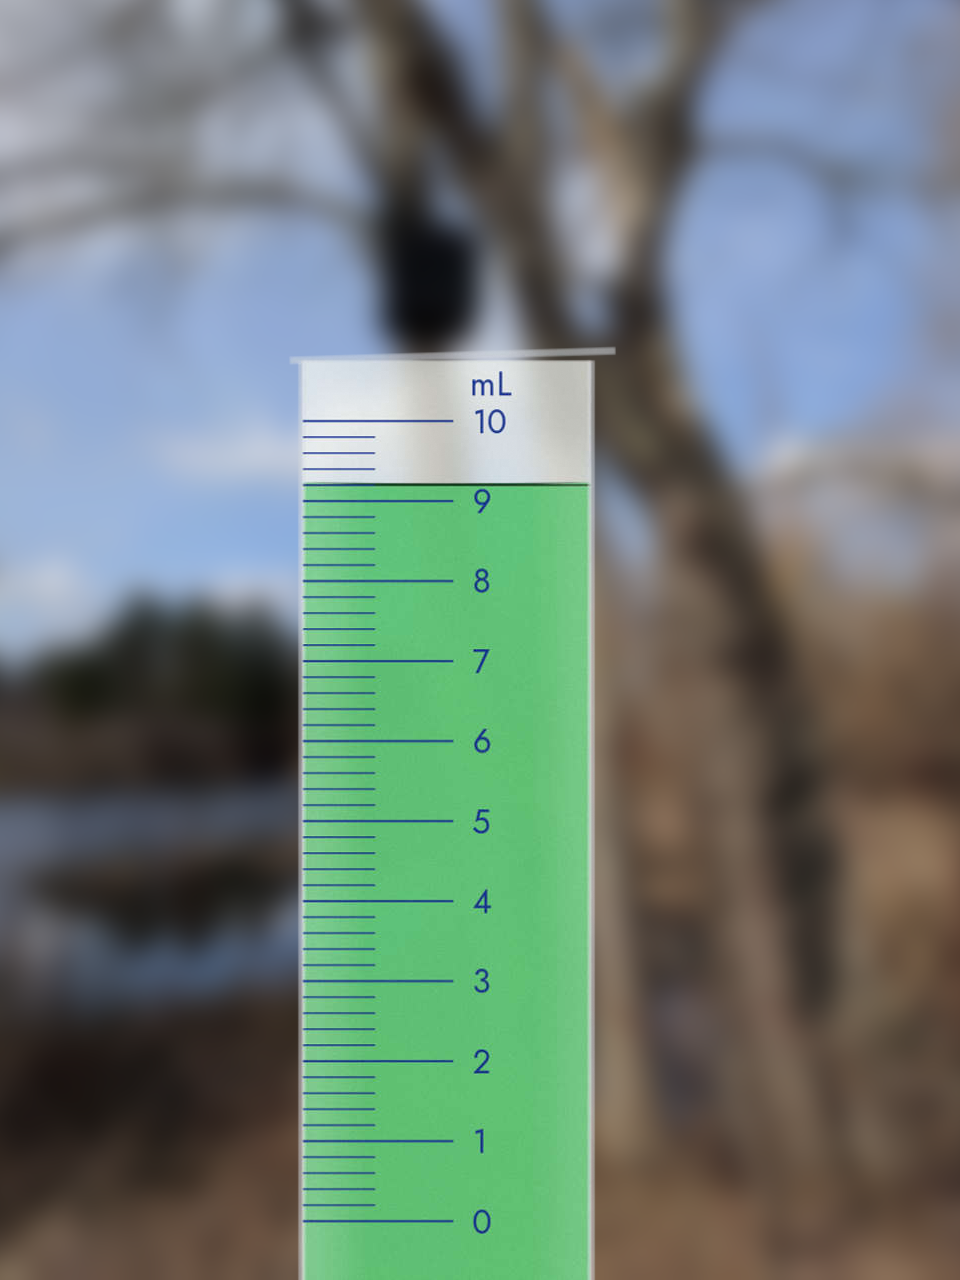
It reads value=9.2 unit=mL
